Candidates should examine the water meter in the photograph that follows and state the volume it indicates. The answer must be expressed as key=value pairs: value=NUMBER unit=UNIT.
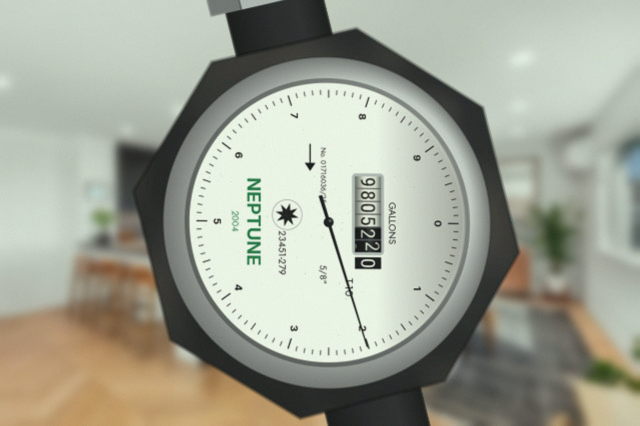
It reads value=9805222.0 unit=gal
